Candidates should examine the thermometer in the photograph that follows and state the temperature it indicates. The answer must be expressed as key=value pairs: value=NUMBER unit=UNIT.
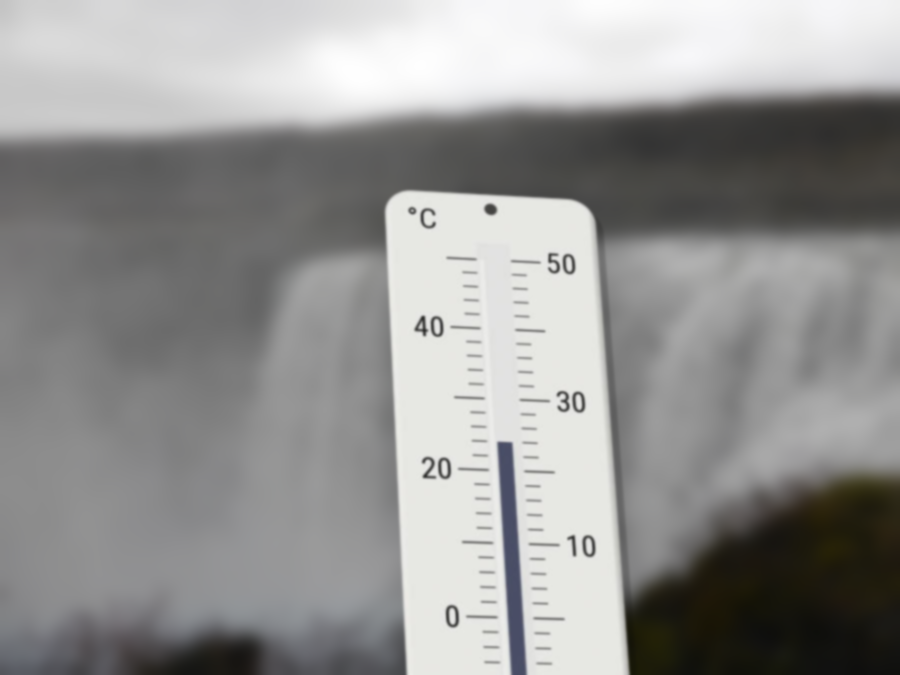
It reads value=24 unit=°C
